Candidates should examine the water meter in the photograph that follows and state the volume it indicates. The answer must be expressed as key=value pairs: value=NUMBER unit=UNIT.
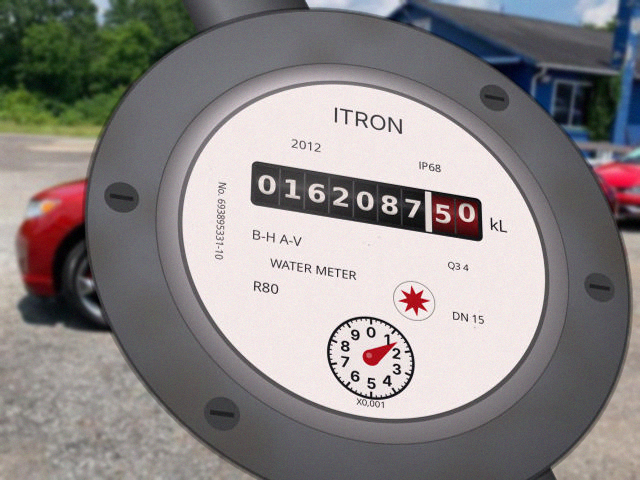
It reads value=162087.501 unit=kL
